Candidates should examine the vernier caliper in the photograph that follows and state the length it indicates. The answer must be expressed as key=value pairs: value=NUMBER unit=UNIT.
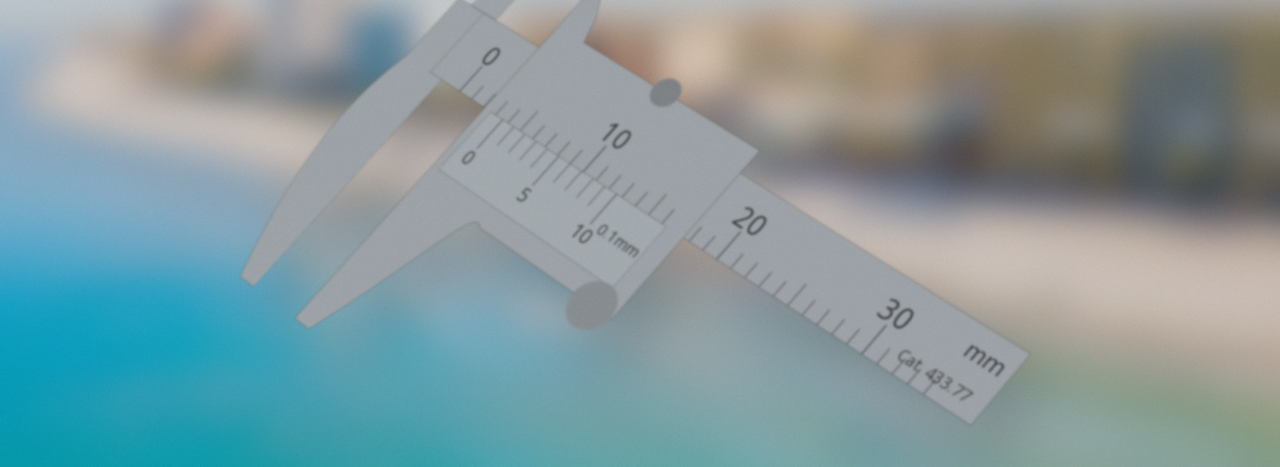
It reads value=3.6 unit=mm
